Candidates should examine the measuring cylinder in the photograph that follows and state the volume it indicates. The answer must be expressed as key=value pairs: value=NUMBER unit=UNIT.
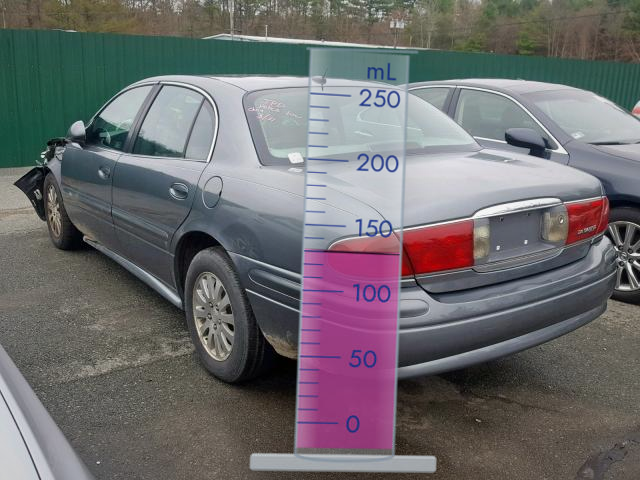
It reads value=130 unit=mL
